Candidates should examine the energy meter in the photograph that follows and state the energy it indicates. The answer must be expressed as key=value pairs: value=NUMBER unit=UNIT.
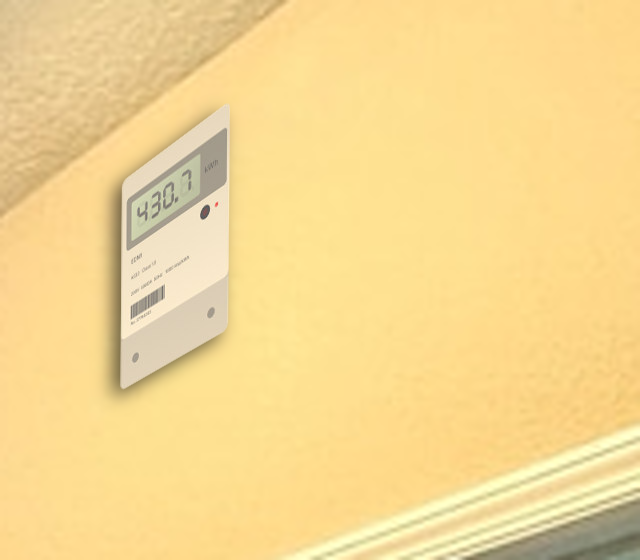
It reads value=430.7 unit=kWh
